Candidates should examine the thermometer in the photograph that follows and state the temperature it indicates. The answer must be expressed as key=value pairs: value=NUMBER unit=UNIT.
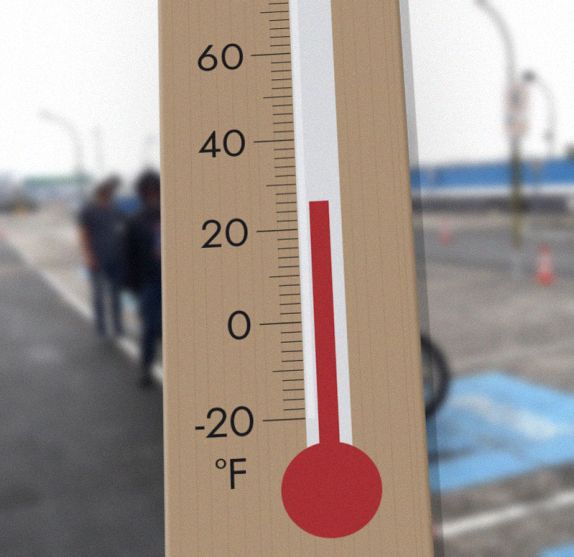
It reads value=26 unit=°F
